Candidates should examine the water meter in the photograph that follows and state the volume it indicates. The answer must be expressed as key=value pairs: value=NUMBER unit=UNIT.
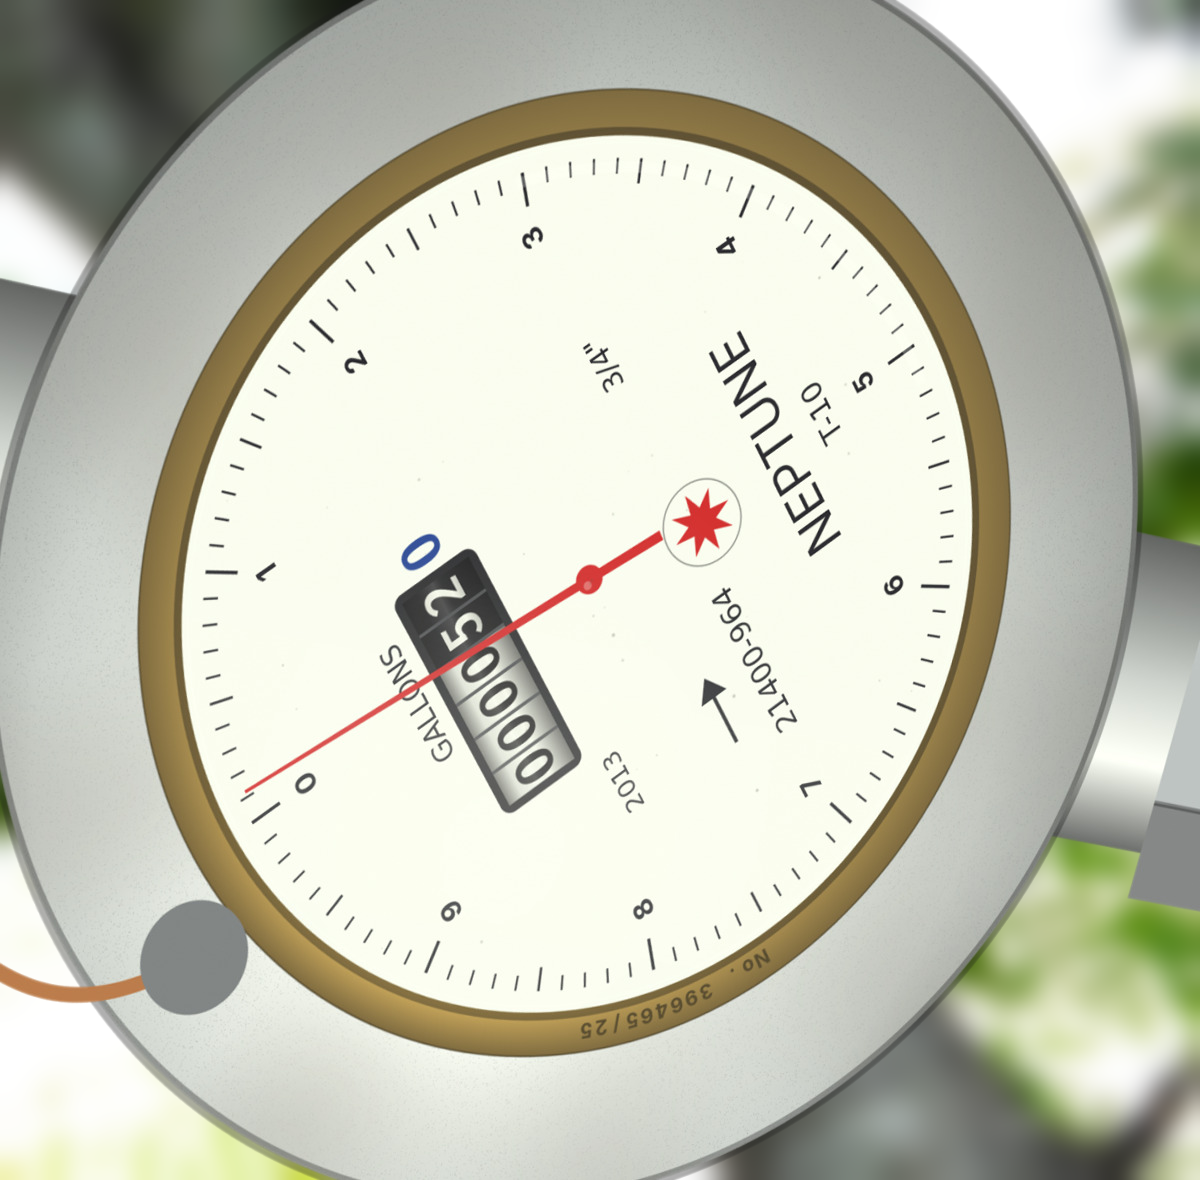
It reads value=520.1 unit=gal
